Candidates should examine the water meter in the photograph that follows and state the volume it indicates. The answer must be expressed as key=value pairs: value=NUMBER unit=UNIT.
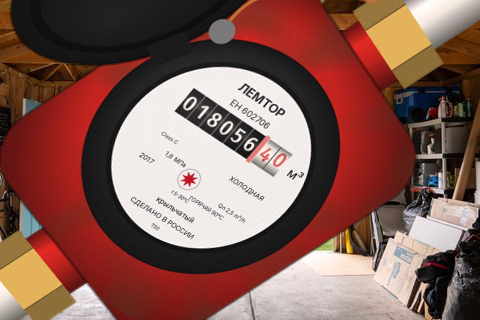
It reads value=18056.40 unit=m³
